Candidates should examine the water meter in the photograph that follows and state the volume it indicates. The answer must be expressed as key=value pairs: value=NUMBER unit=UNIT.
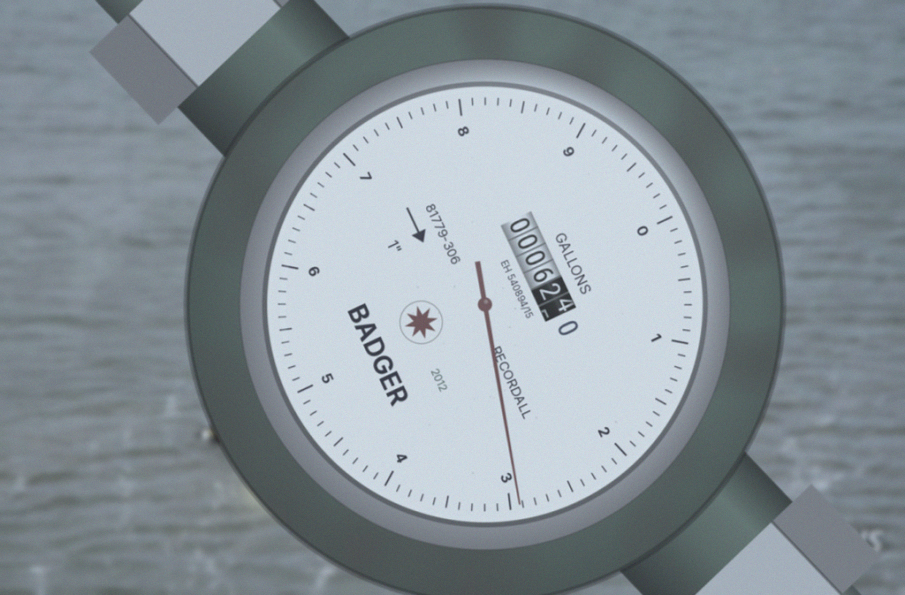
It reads value=6242.9 unit=gal
